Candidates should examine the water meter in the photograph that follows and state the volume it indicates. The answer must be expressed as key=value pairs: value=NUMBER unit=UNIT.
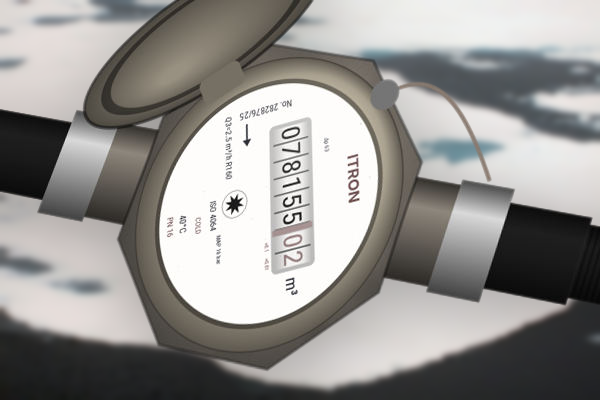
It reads value=78155.02 unit=m³
